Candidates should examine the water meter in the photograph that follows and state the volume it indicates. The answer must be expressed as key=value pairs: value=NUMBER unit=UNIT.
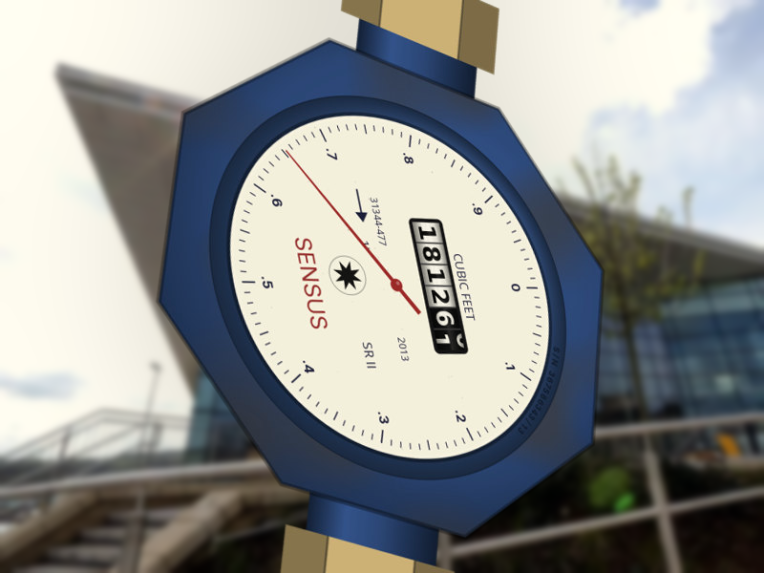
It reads value=181260.65 unit=ft³
